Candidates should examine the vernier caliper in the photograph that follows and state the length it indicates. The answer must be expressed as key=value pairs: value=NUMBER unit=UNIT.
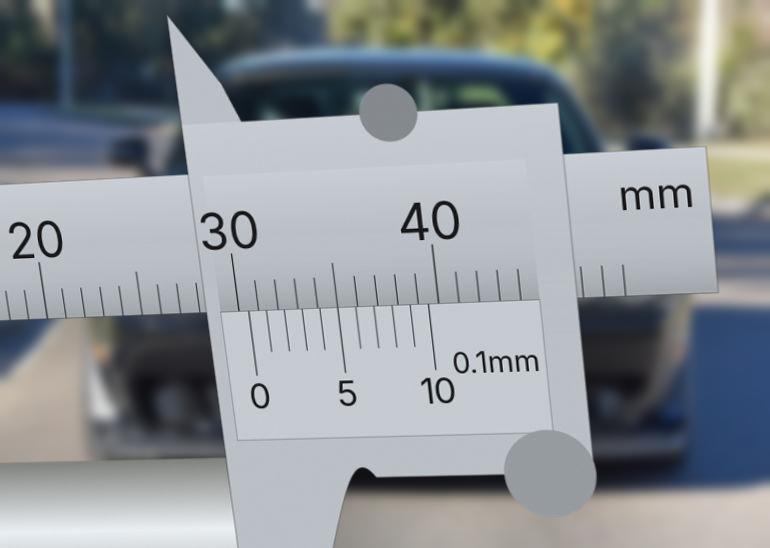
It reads value=30.5 unit=mm
